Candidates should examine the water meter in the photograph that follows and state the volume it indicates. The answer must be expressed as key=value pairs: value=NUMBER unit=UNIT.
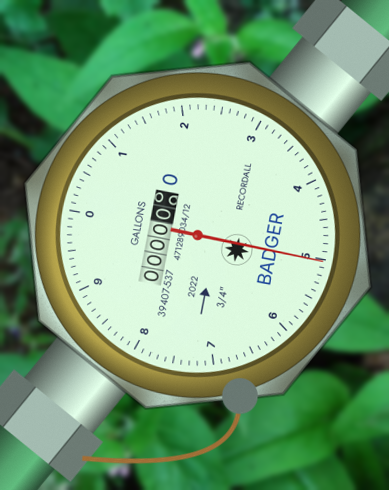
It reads value=85.0 unit=gal
